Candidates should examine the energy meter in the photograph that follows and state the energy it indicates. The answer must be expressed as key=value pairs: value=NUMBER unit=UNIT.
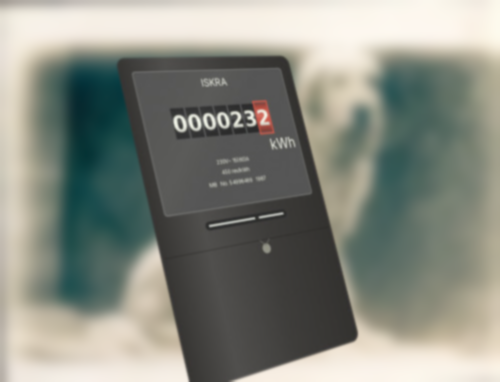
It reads value=23.2 unit=kWh
